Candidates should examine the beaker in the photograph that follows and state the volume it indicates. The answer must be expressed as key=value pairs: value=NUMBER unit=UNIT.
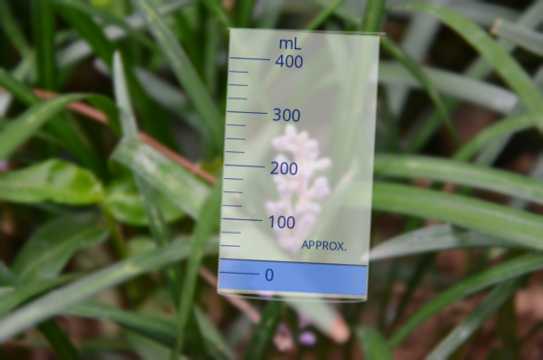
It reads value=25 unit=mL
